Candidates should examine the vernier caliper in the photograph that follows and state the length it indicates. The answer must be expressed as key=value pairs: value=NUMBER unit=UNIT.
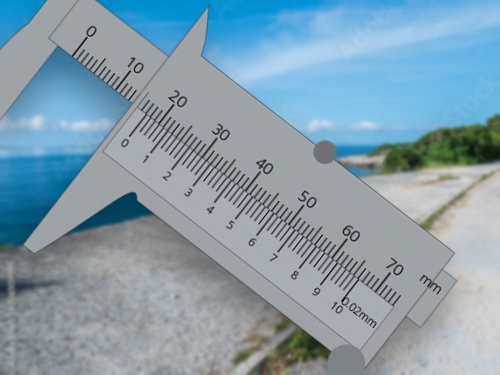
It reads value=17.2 unit=mm
